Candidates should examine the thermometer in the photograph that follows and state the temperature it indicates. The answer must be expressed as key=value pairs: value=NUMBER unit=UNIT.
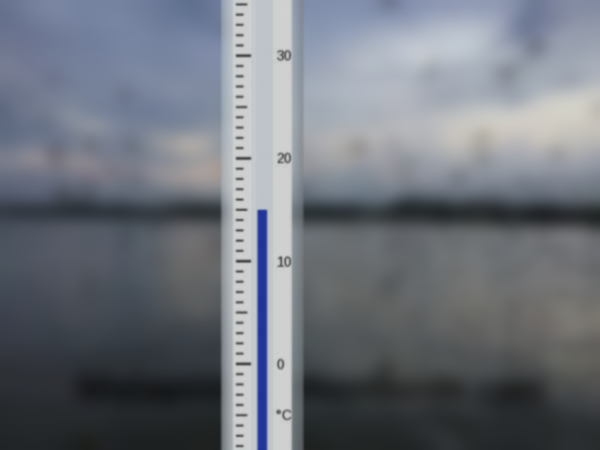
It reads value=15 unit=°C
